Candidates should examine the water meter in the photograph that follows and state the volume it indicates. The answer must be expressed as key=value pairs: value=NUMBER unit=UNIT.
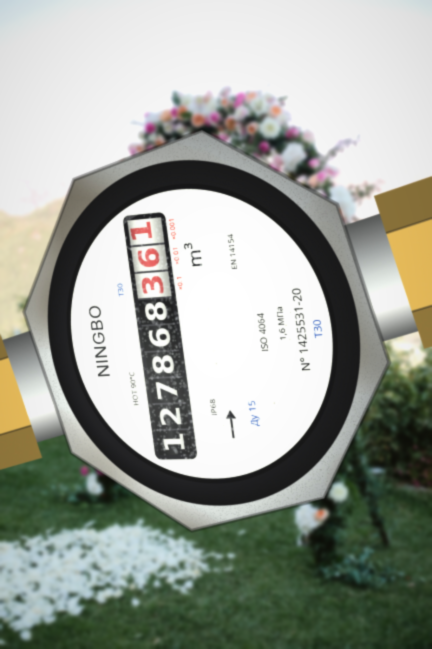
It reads value=127868.361 unit=m³
